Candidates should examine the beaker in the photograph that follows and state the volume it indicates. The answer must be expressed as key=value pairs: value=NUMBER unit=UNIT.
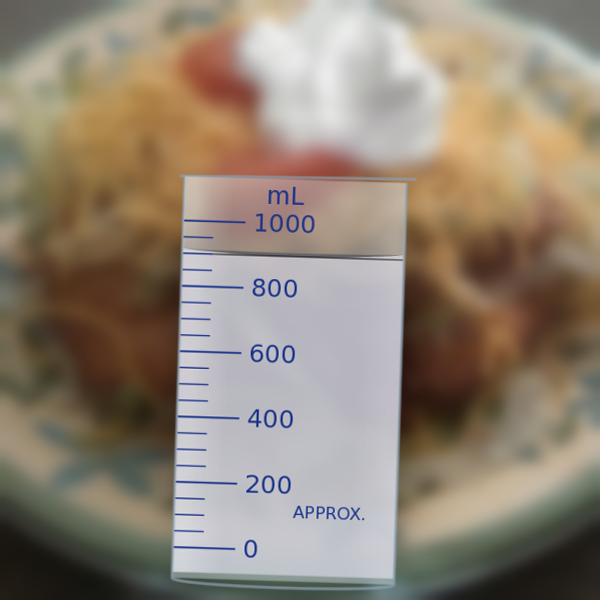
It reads value=900 unit=mL
